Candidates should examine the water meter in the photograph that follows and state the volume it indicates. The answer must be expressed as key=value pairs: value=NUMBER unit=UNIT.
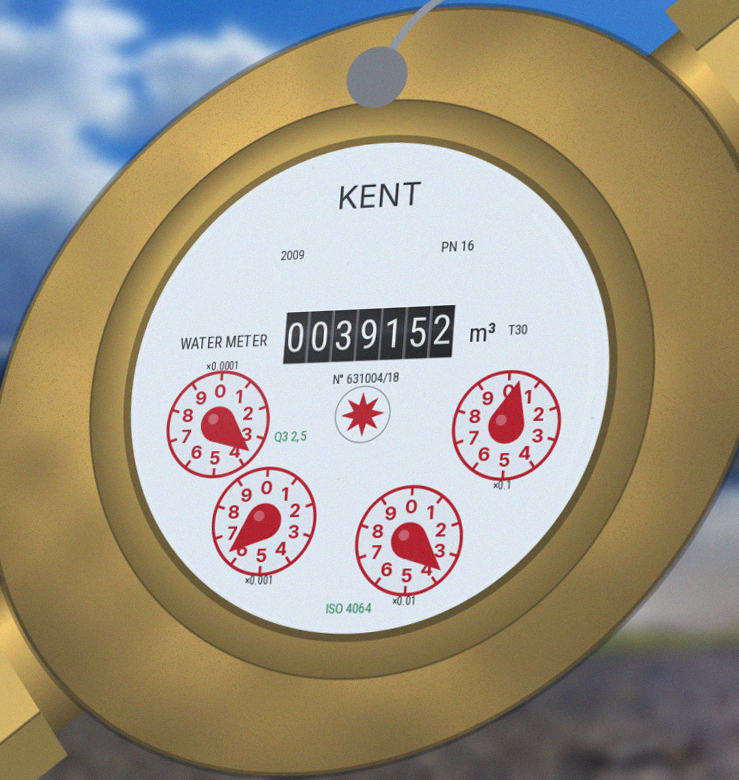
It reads value=39152.0363 unit=m³
